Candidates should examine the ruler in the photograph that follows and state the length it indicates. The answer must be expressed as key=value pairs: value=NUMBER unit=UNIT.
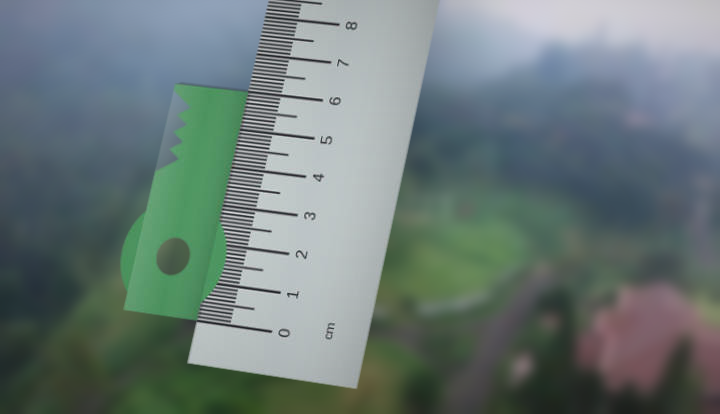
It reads value=6 unit=cm
